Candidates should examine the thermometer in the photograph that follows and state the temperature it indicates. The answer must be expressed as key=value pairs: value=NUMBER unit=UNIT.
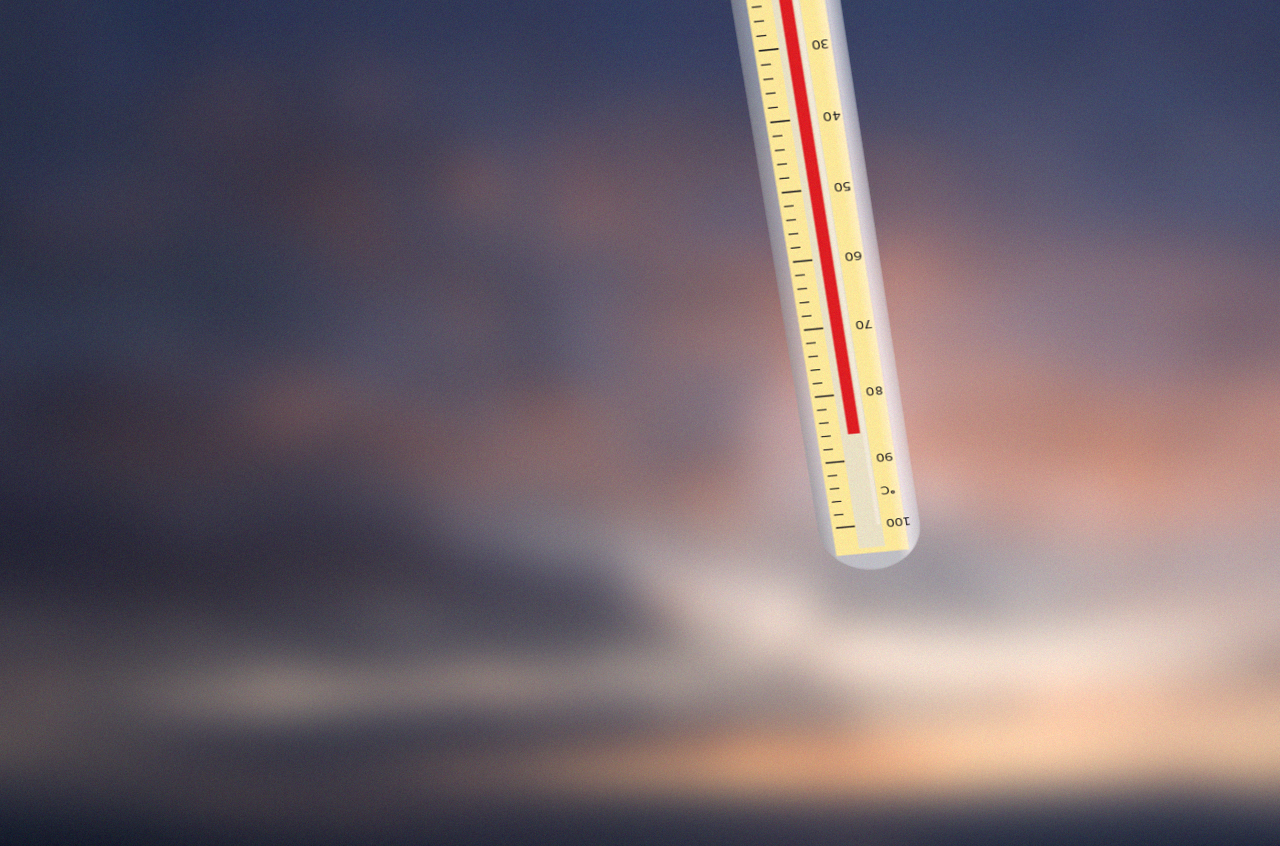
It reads value=86 unit=°C
